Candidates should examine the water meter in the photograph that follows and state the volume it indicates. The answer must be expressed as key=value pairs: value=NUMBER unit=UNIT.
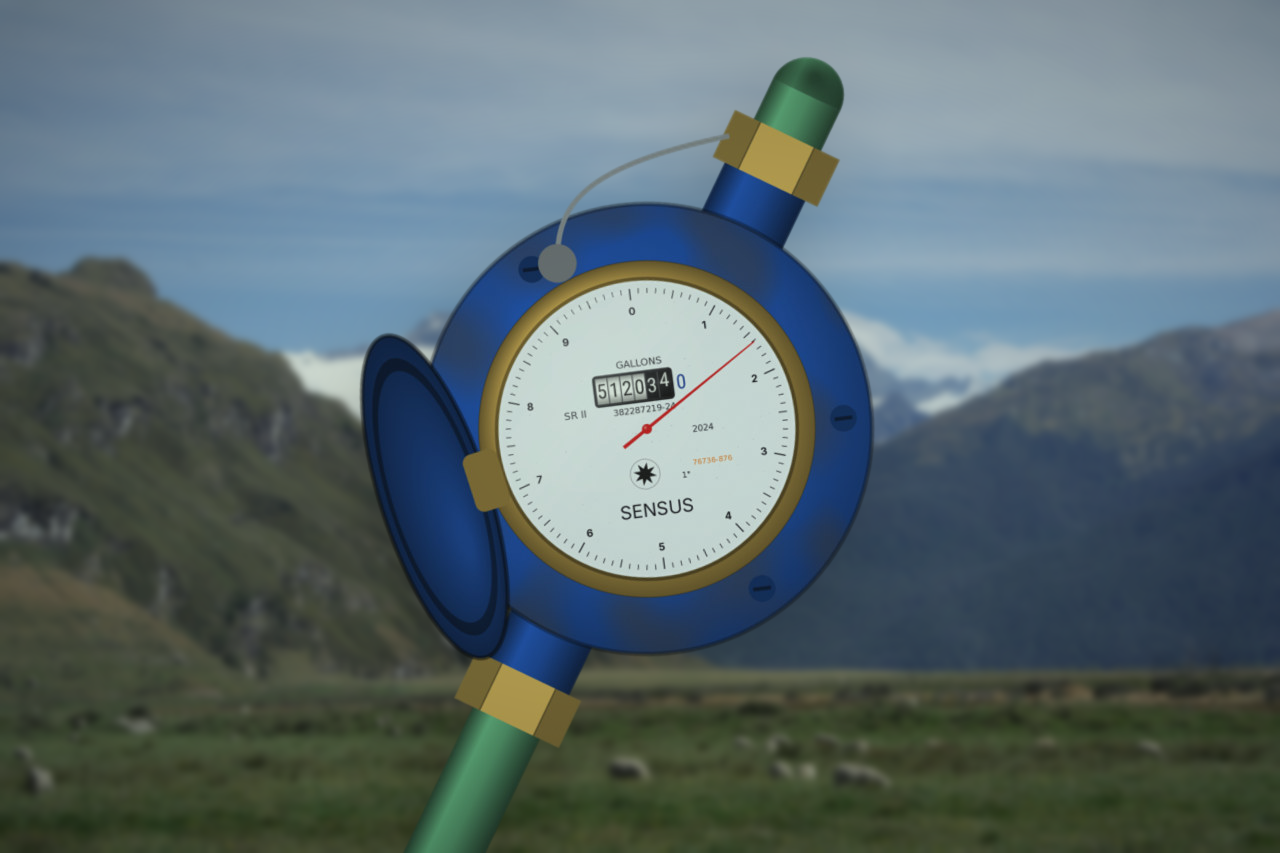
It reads value=5120341.6 unit=gal
